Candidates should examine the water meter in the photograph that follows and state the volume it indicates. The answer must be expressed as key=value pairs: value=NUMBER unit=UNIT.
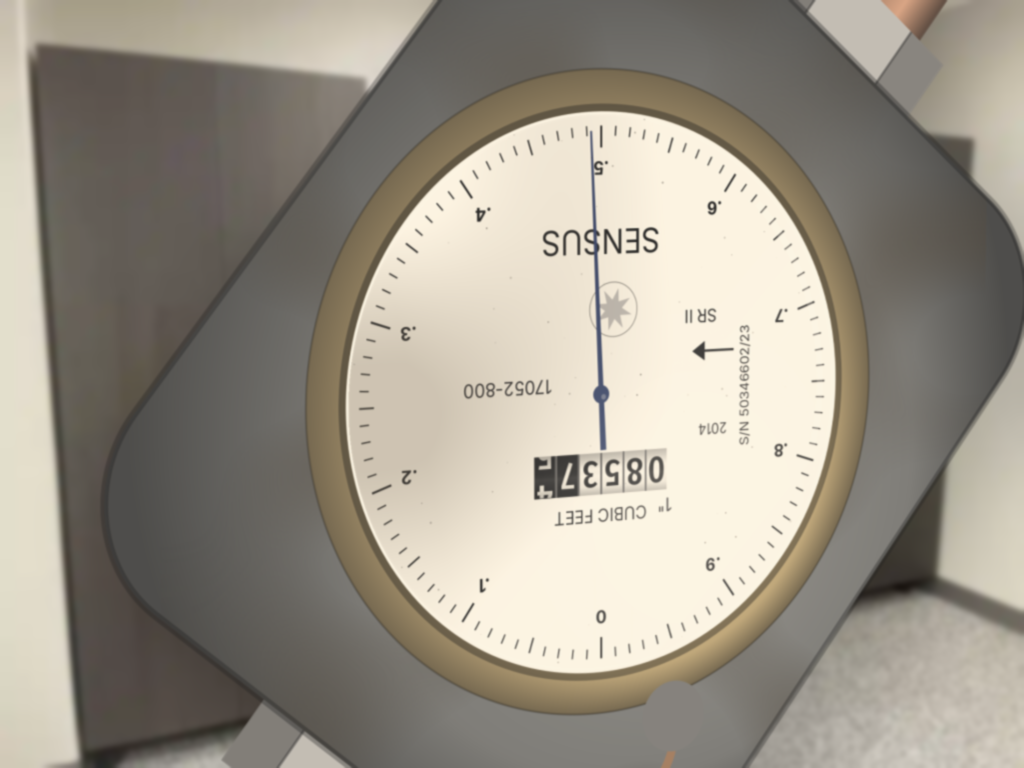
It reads value=85374.49 unit=ft³
